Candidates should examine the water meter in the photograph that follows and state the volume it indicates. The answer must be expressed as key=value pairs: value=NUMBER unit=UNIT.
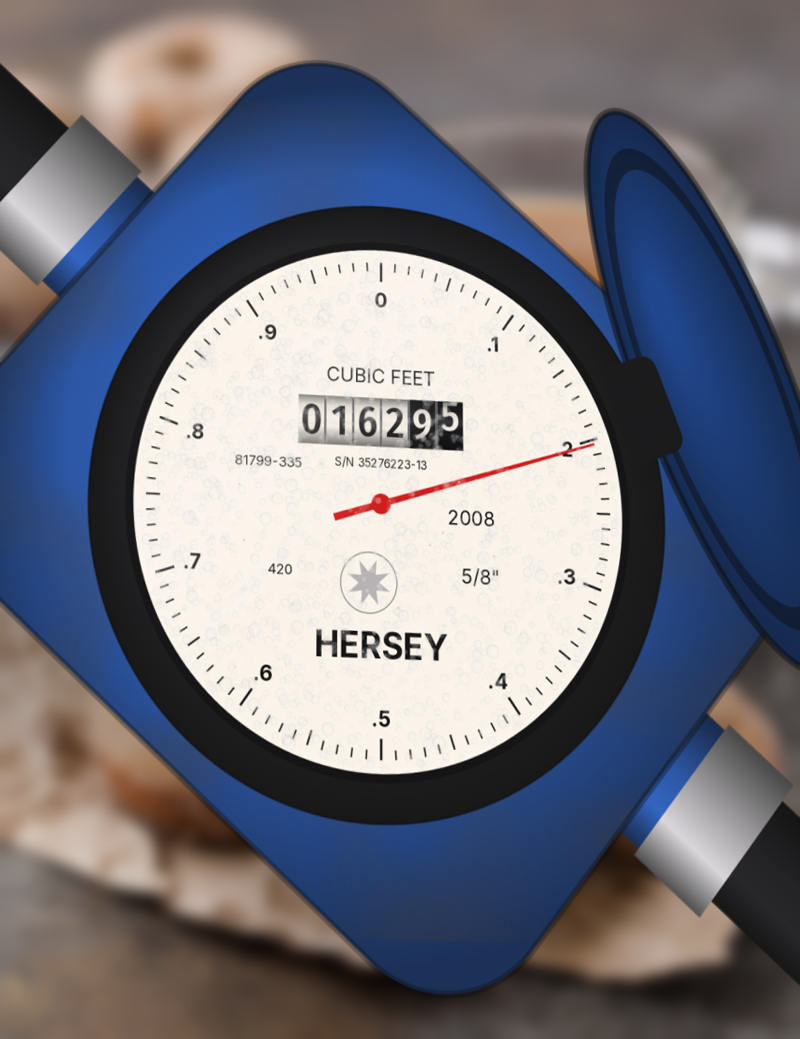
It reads value=16295.20 unit=ft³
